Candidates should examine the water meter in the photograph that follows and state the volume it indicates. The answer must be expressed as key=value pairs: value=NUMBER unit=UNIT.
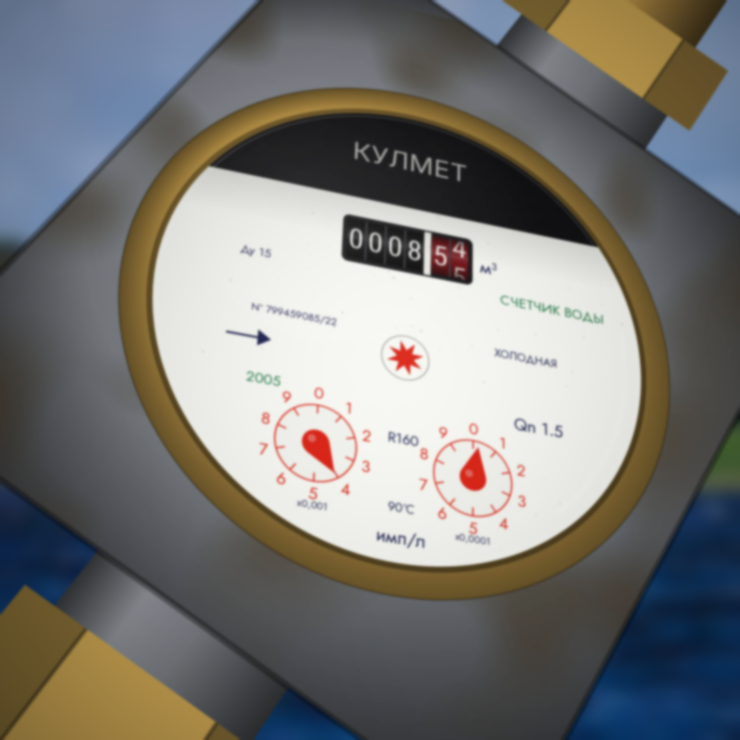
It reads value=8.5440 unit=m³
